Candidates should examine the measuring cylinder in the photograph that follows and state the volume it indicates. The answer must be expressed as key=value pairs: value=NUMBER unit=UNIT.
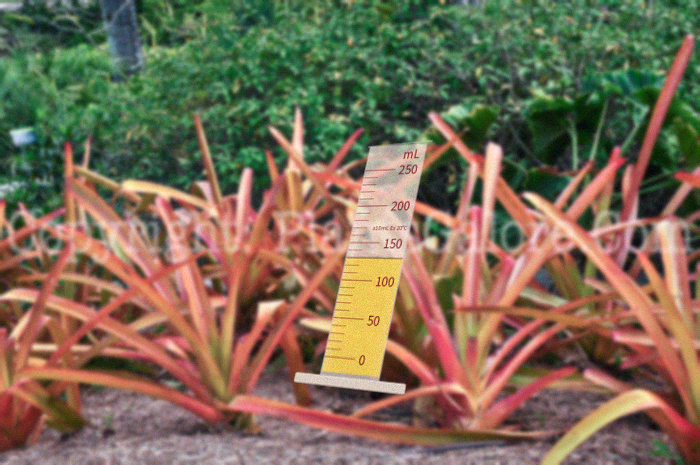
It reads value=130 unit=mL
